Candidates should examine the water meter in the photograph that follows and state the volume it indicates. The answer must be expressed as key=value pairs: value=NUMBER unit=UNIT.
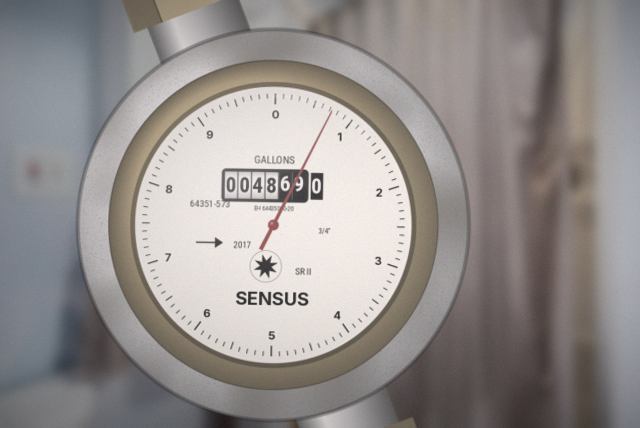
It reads value=48690.7 unit=gal
